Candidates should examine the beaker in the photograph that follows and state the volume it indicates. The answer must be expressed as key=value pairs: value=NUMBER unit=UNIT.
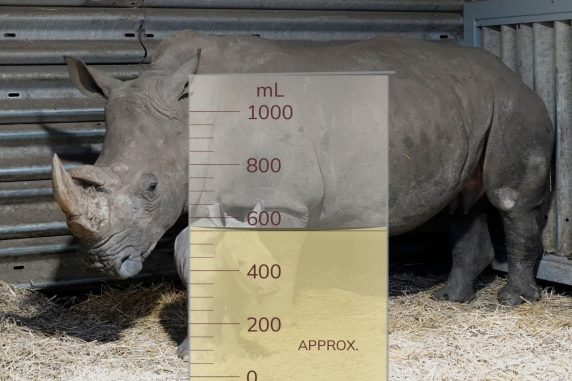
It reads value=550 unit=mL
